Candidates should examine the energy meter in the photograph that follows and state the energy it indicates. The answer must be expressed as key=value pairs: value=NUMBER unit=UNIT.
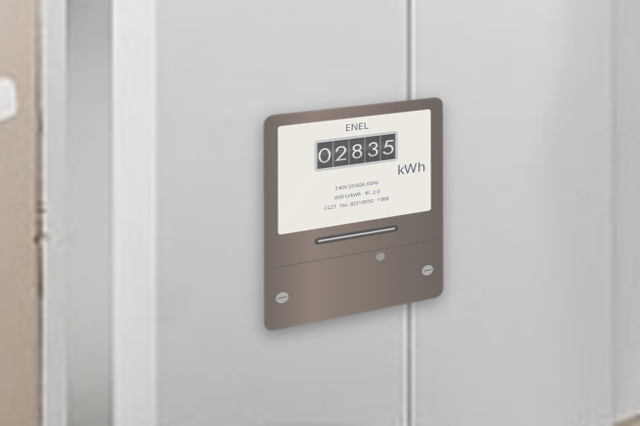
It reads value=2835 unit=kWh
